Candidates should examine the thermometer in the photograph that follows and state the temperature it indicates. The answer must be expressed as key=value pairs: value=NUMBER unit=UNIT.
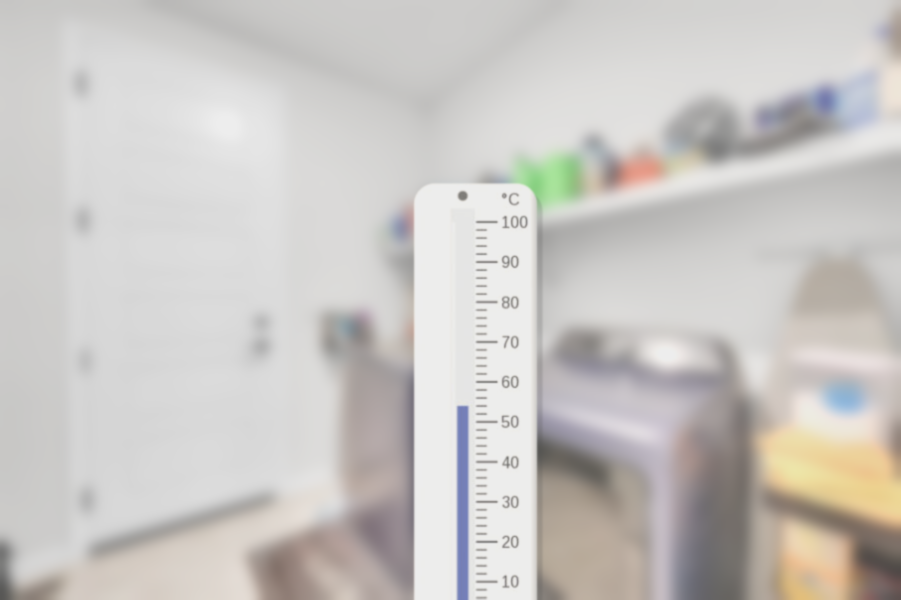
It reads value=54 unit=°C
